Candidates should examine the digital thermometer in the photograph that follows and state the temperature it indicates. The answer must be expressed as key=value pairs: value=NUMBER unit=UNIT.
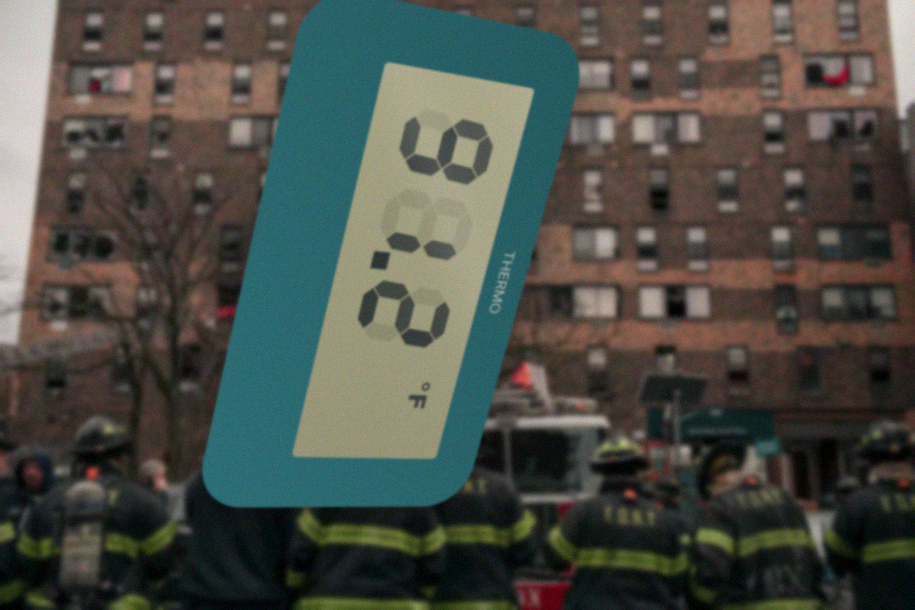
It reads value=91.2 unit=°F
